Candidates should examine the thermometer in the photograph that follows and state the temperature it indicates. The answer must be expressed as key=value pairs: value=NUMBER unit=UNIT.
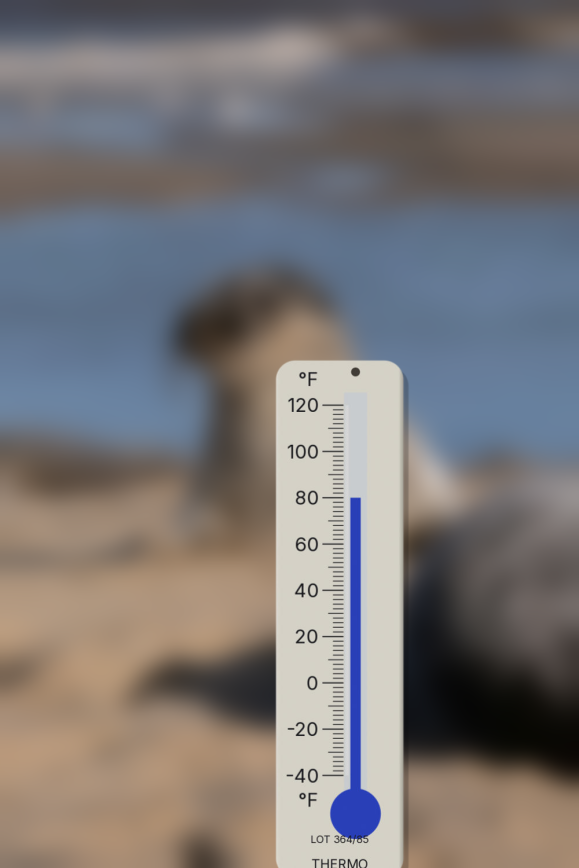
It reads value=80 unit=°F
